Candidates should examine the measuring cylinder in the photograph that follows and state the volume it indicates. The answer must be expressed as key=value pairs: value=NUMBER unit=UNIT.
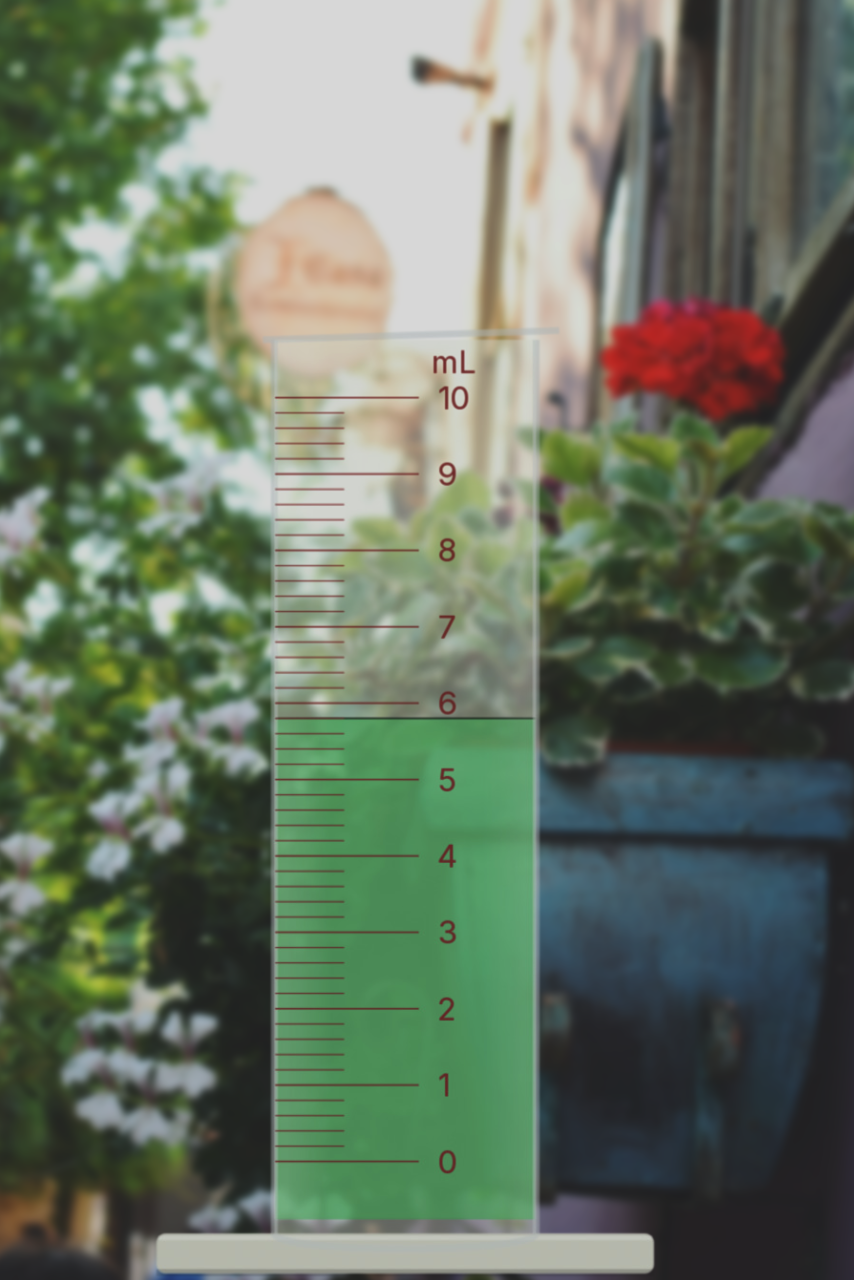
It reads value=5.8 unit=mL
